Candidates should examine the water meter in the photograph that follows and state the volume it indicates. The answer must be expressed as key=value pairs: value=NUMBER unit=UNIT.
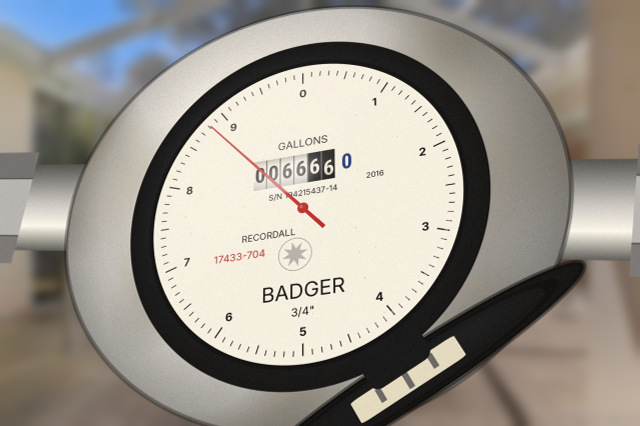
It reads value=66658.8 unit=gal
